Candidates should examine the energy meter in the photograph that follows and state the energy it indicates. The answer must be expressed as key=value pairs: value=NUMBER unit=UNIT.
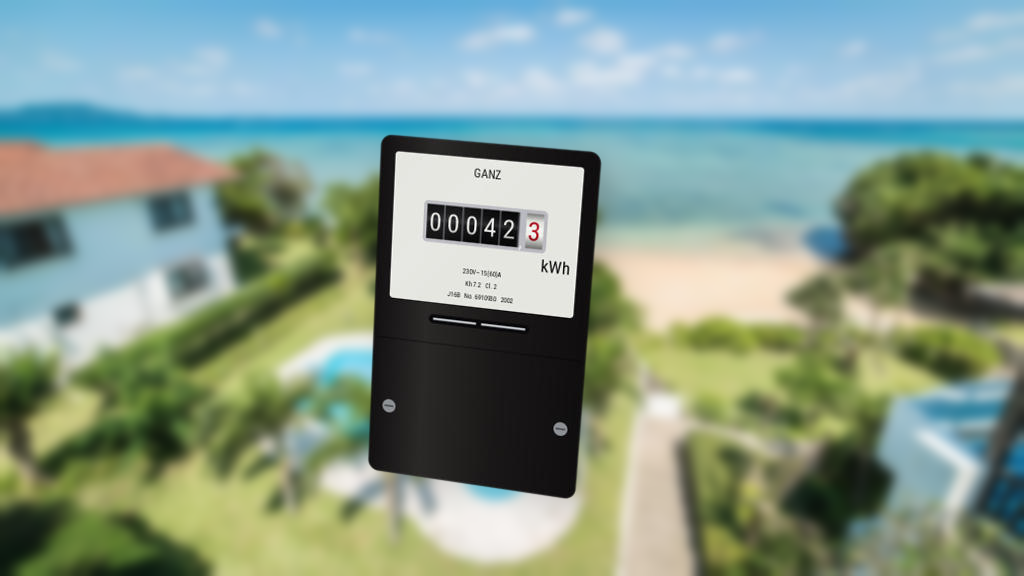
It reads value=42.3 unit=kWh
